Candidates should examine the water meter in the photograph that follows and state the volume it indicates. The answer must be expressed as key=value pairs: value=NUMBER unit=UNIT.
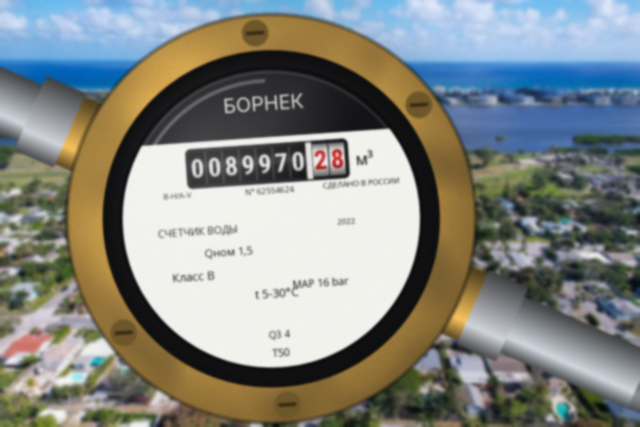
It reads value=89970.28 unit=m³
